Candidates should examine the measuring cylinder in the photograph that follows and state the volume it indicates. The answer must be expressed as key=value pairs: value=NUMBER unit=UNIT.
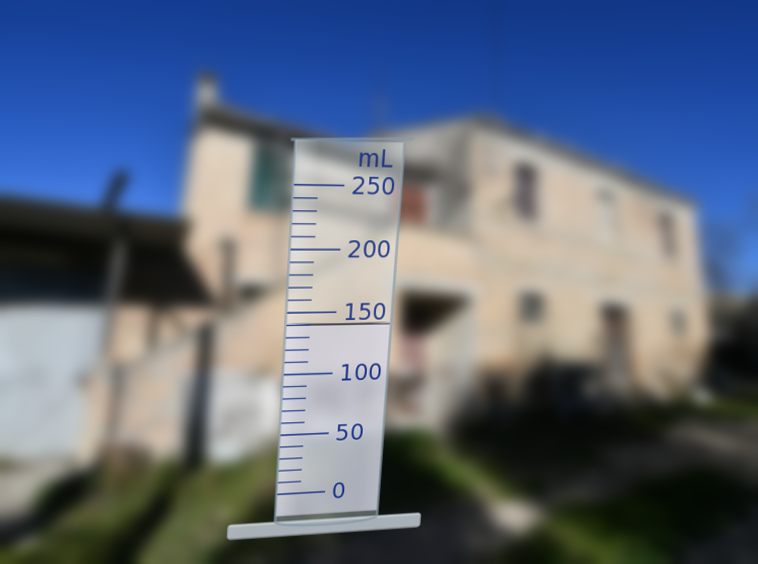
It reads value=140 unit=mL
